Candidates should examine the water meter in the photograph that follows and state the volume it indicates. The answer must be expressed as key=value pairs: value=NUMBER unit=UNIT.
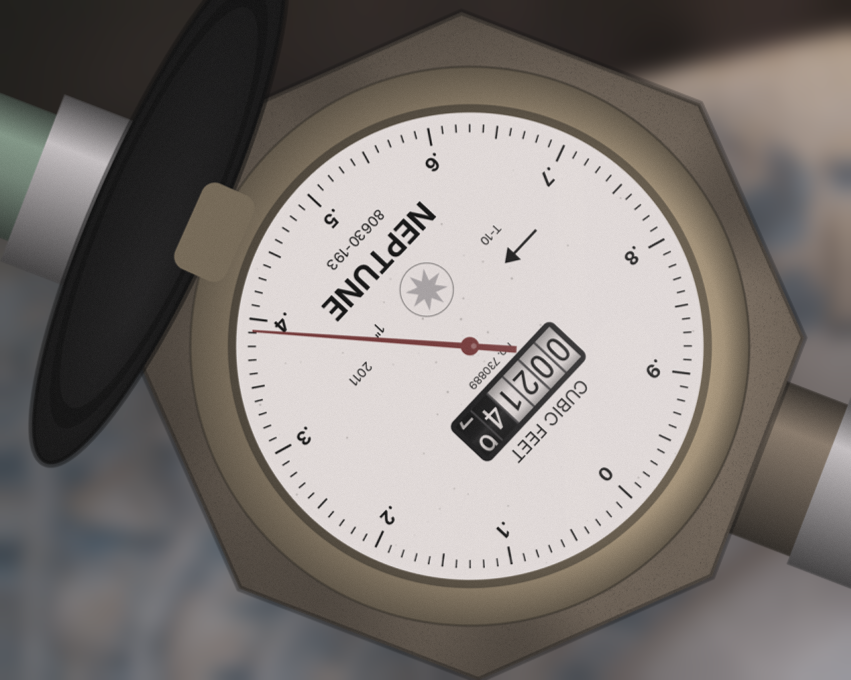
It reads value=2146.39 unit=ft³
